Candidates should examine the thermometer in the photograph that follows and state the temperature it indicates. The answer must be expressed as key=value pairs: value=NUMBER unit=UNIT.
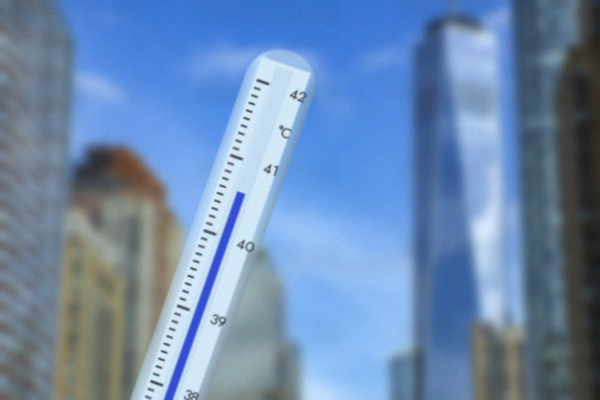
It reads value=40.6 unit=°C
